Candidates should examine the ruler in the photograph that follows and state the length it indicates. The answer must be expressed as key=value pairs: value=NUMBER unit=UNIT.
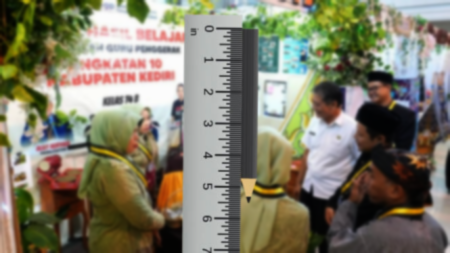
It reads value=5.5 unit=in
